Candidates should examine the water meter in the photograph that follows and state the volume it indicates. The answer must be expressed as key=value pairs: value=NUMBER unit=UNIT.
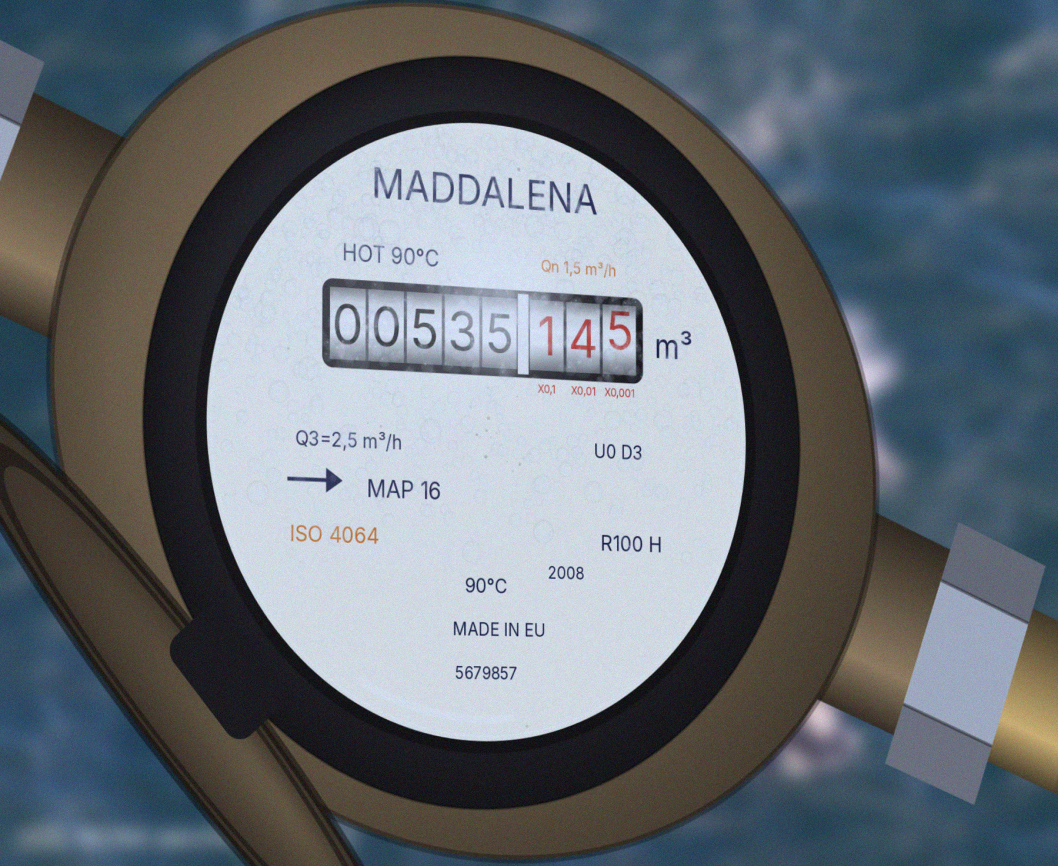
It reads value=535.145 unit=m³
